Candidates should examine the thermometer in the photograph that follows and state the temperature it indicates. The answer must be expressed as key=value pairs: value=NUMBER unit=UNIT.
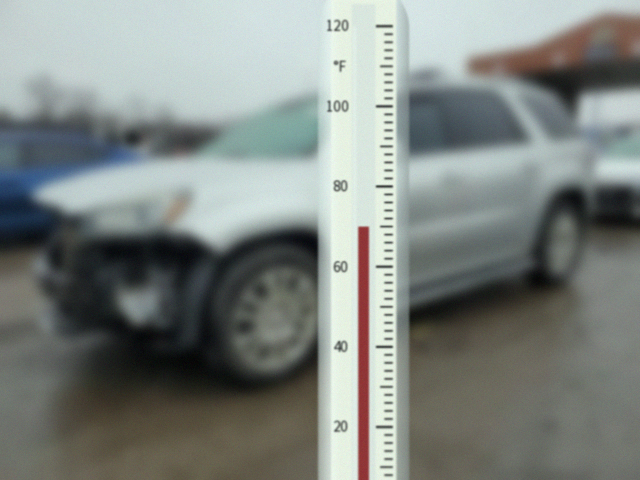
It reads value=70 unit=°F
